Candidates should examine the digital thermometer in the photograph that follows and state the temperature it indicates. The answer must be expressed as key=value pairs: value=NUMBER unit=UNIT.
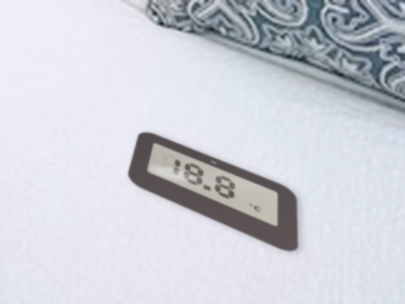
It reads value=18.8 unit=°C
